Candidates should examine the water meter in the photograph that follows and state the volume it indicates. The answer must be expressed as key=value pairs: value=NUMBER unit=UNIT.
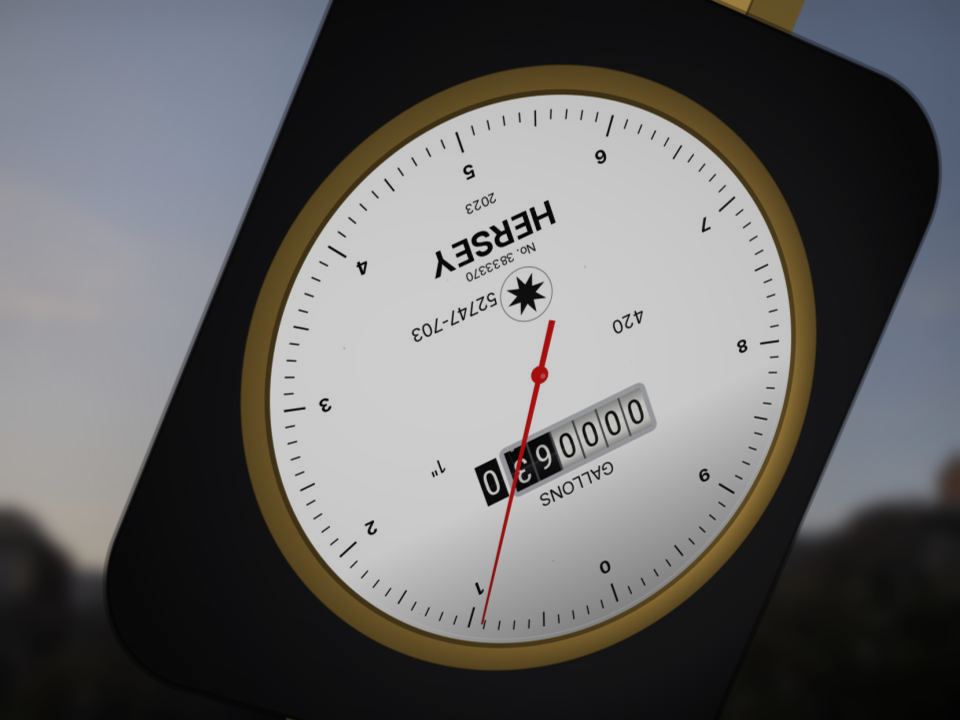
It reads value=630.9 unit=gal
